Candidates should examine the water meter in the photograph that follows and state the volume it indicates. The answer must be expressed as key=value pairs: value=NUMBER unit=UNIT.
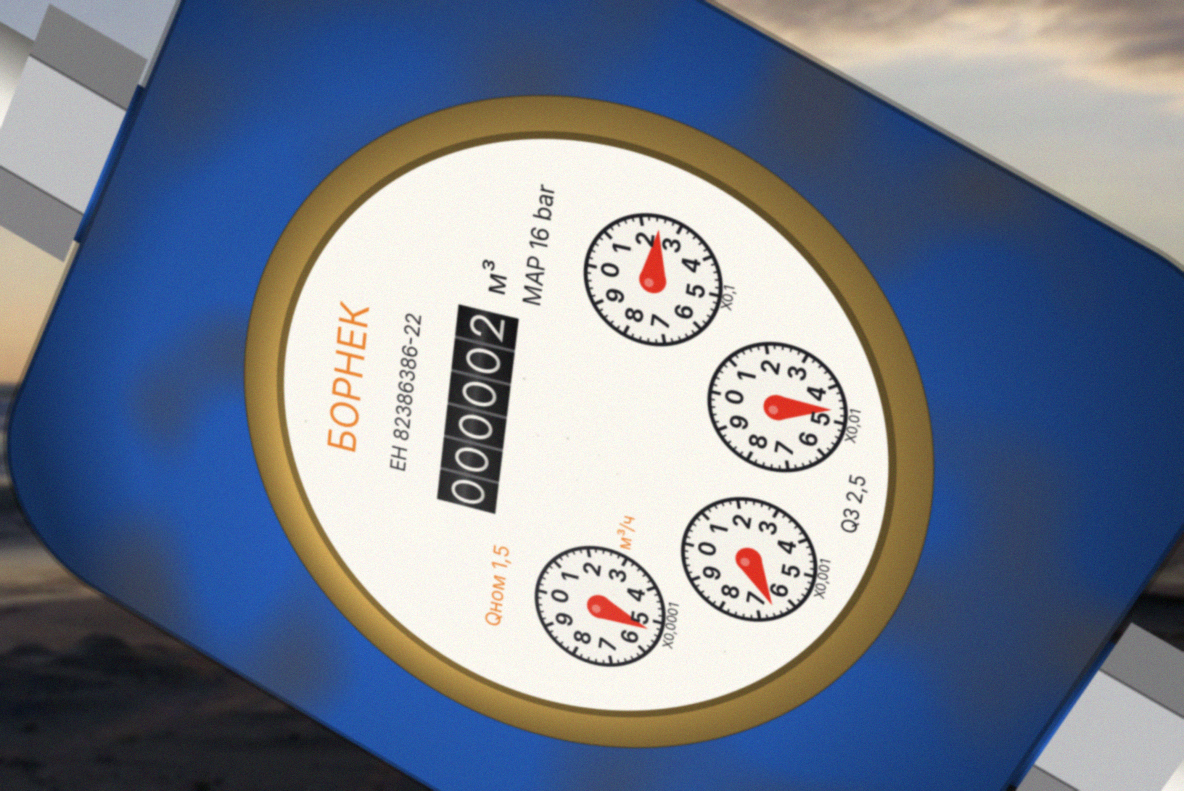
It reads value=2.2465 unit=m³
